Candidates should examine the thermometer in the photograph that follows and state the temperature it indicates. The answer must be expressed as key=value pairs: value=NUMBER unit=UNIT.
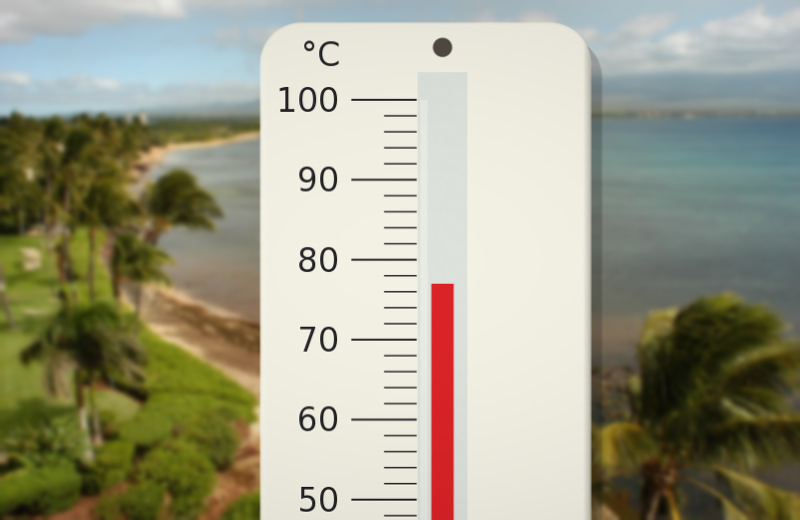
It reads value=77 unit=°C
